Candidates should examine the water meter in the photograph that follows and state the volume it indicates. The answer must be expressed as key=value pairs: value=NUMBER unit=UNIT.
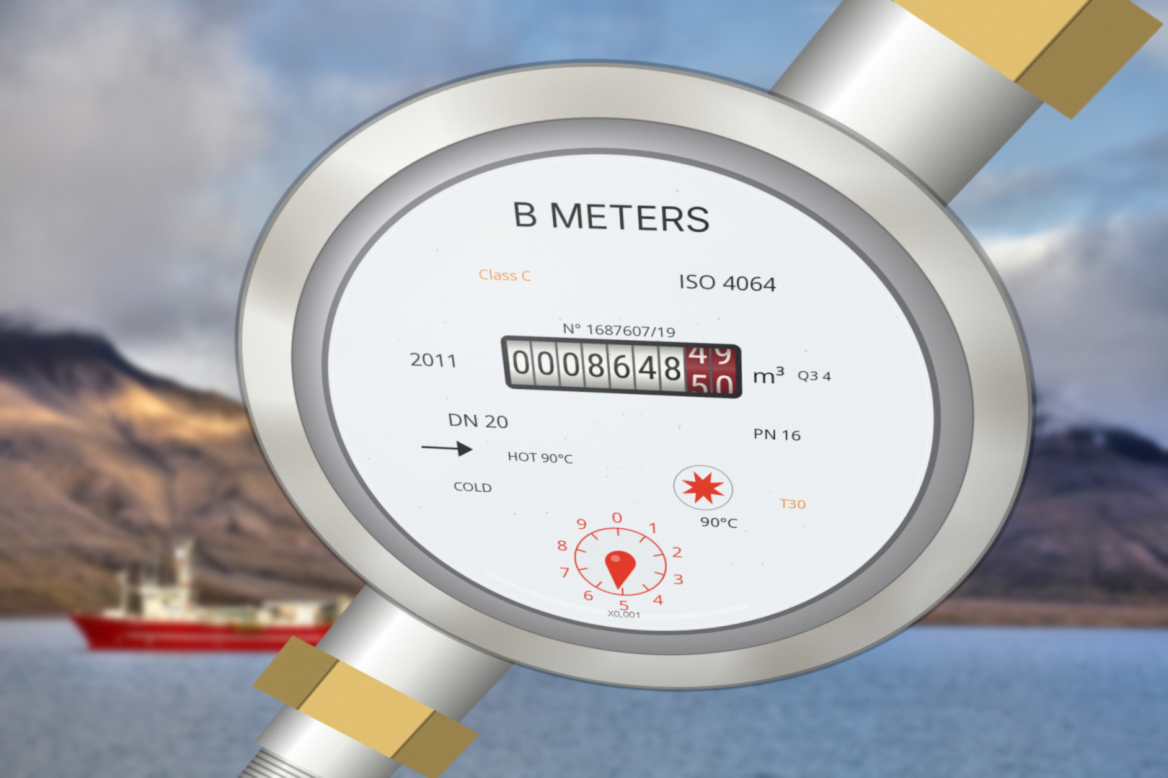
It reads value=8648.495 unit=m³
